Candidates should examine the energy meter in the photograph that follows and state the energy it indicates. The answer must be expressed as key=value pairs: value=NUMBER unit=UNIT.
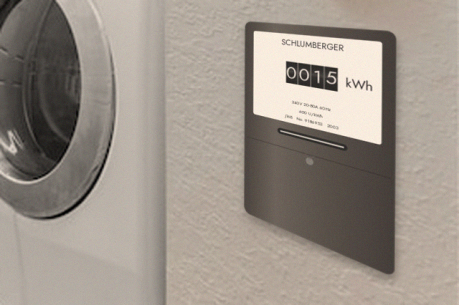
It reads value=15 unit=kWh
